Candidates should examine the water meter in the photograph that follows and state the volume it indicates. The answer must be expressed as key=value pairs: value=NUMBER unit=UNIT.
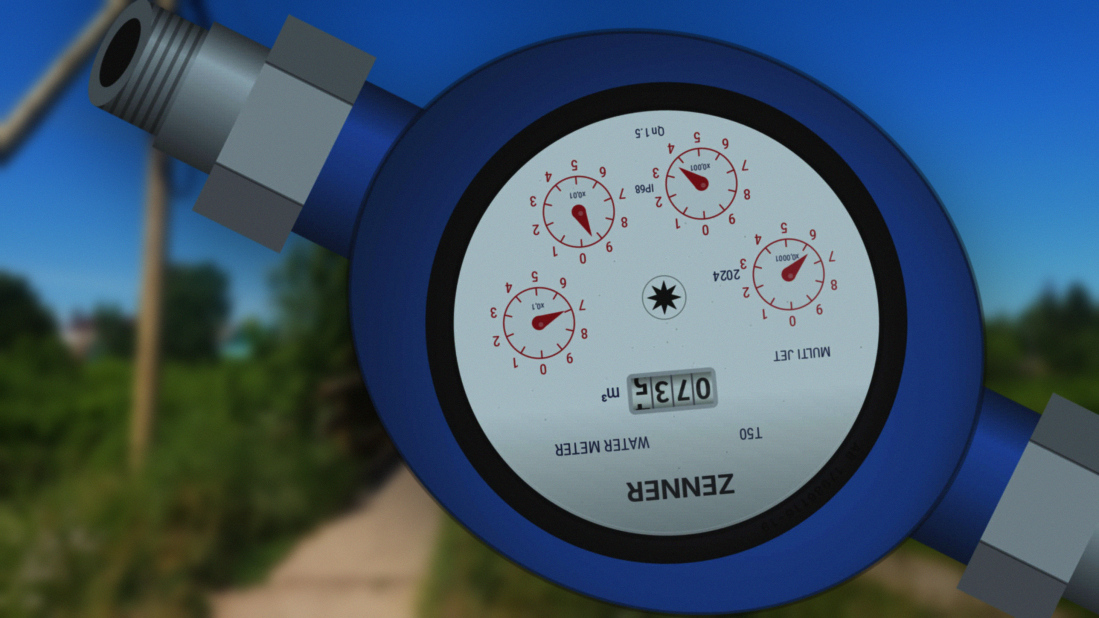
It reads value=734.6936 unit=m³
